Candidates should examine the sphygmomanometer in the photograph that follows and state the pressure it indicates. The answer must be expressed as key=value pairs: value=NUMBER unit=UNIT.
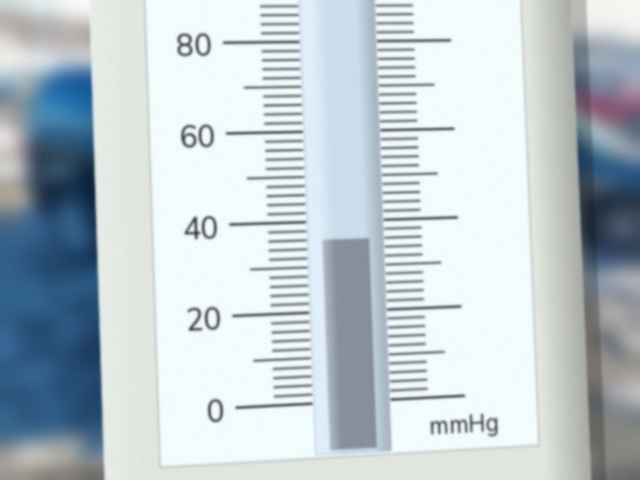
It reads value=36 unit=mmHg
